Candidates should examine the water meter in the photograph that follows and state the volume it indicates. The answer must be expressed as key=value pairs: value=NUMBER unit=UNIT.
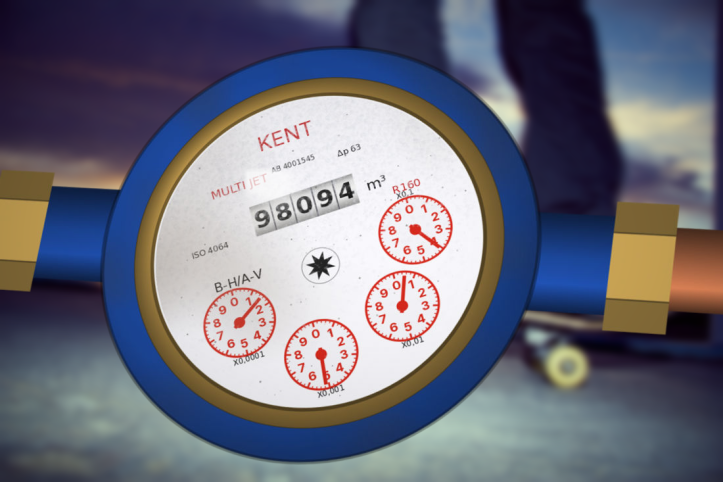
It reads value=98094.4051 unit=m³
